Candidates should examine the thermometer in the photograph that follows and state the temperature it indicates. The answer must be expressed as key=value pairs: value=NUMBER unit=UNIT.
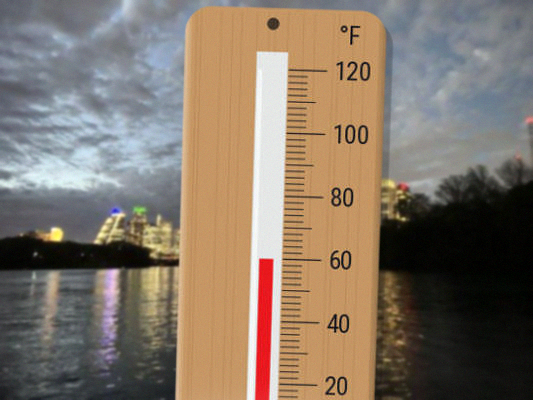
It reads value=60 unit=°F
